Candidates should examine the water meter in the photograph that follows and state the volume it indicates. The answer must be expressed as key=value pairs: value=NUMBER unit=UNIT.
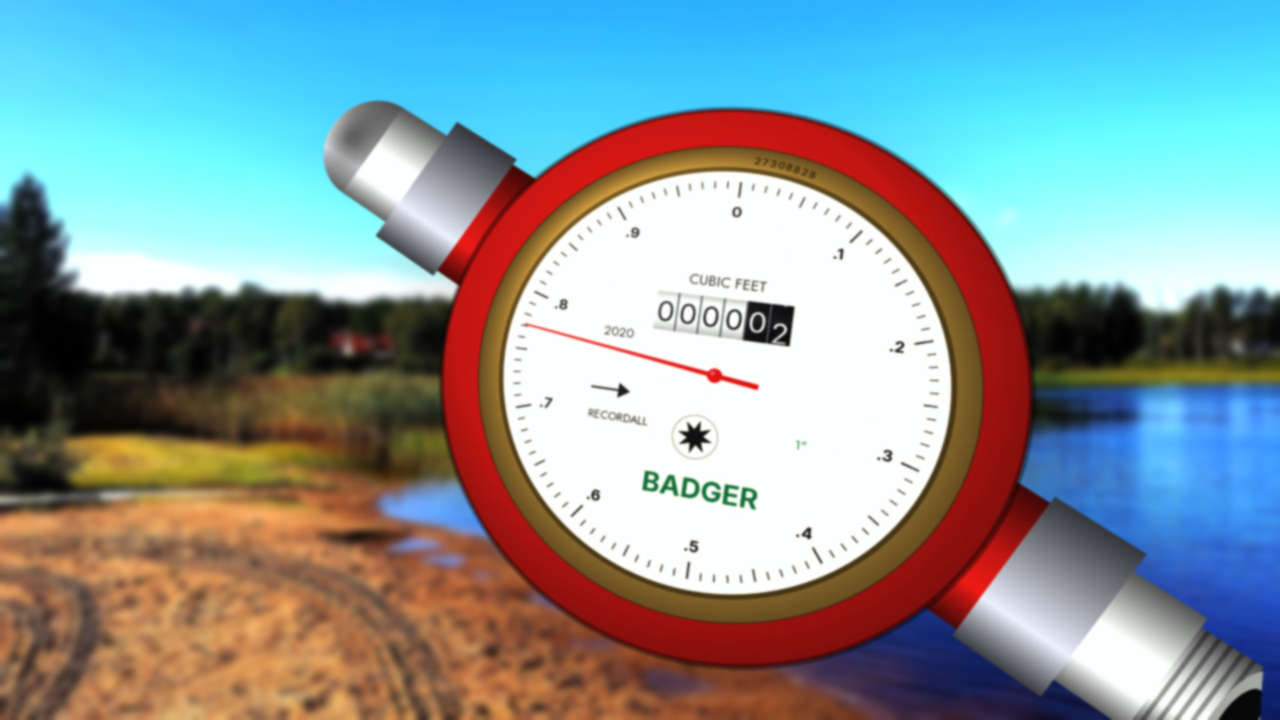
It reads value=1.77 unit=ft³
